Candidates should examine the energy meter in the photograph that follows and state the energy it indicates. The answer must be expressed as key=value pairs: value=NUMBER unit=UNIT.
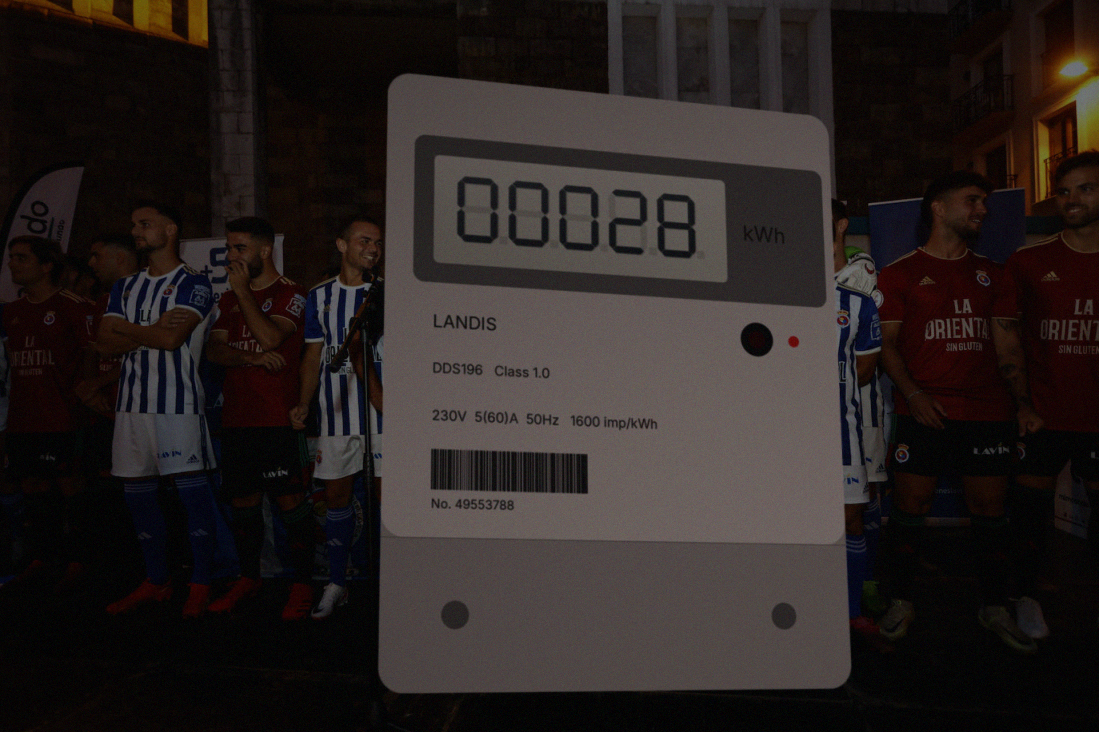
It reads value=28 unit=kWh
